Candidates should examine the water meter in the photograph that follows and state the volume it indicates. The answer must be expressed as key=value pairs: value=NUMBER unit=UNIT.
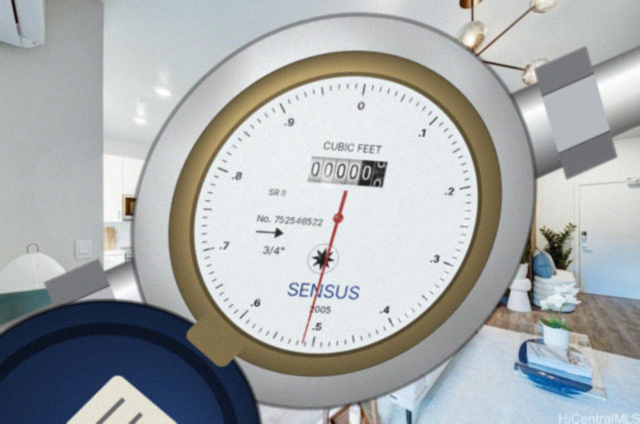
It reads value=8.51 unit=ft³
